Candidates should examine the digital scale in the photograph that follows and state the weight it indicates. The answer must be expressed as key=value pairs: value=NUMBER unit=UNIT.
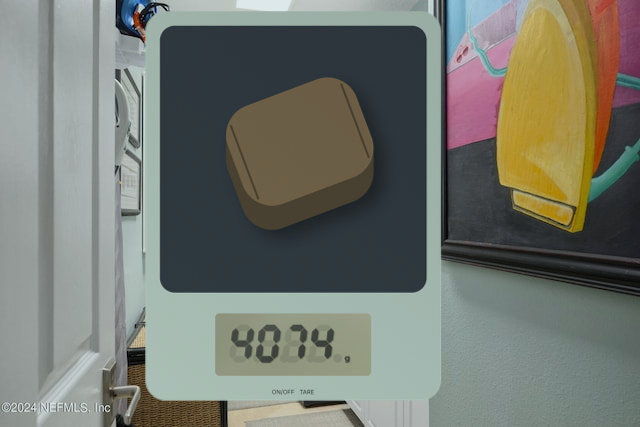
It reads value=4074 unit=g
